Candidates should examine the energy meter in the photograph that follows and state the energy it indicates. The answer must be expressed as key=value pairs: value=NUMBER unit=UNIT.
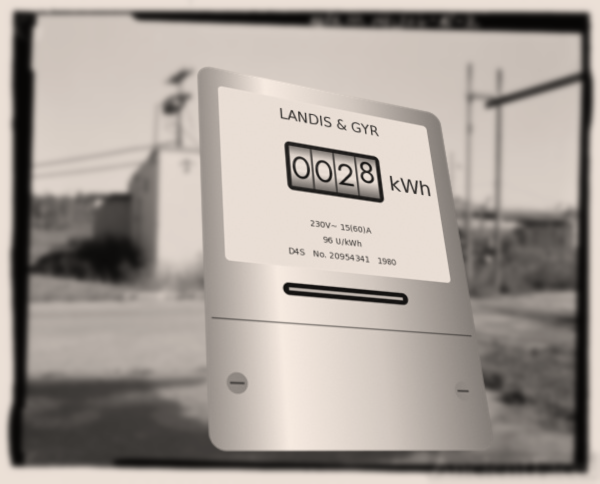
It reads value=28 unit=kWh
